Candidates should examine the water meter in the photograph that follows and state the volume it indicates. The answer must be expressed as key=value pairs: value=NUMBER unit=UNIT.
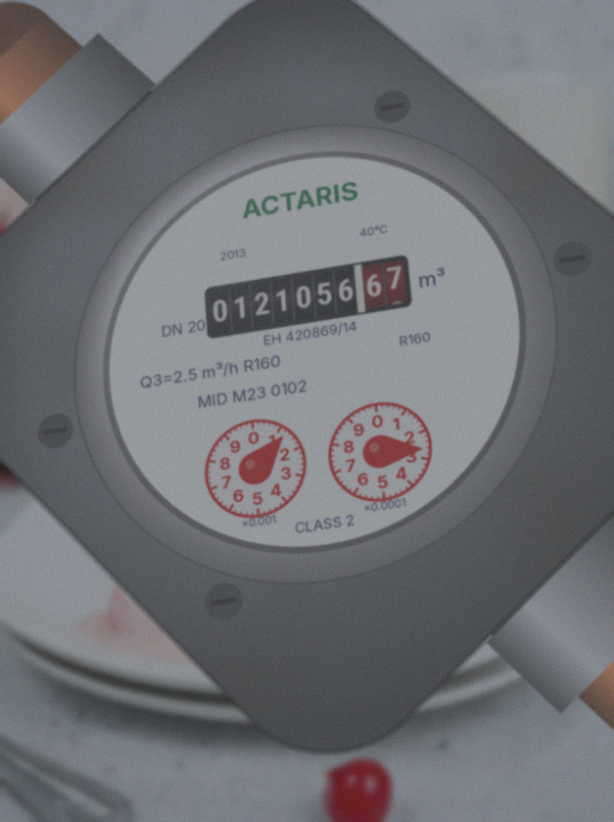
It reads value=121056.6712 unit=m³
